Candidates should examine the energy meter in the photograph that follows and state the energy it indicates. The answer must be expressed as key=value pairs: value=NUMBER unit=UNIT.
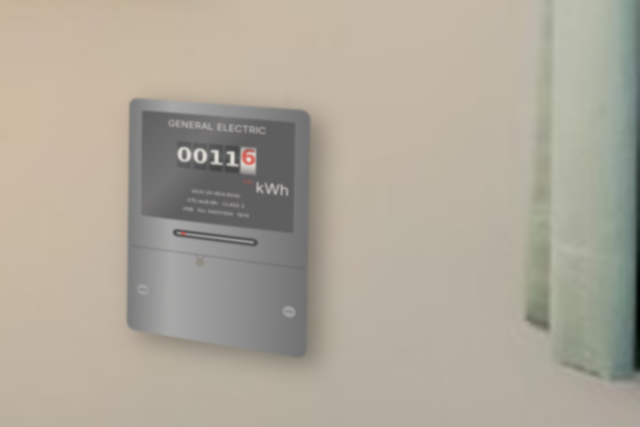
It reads value=11.6 unit=kWh
